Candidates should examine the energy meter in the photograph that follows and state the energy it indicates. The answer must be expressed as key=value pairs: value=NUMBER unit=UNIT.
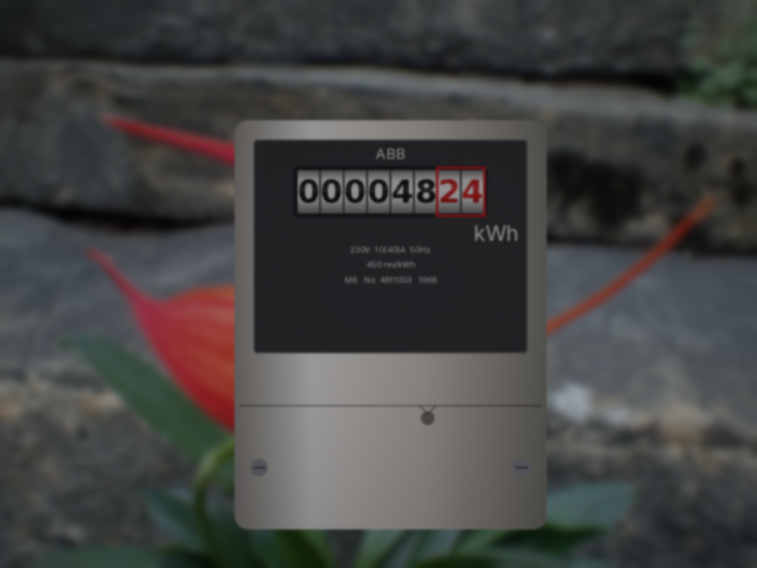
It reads value=48.24 unit=kWh
